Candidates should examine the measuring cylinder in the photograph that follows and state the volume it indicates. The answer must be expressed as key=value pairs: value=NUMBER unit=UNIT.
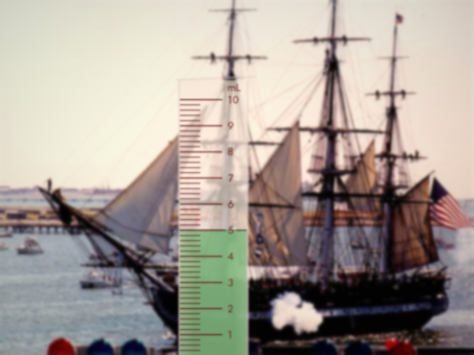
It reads value=5 unit=mL
